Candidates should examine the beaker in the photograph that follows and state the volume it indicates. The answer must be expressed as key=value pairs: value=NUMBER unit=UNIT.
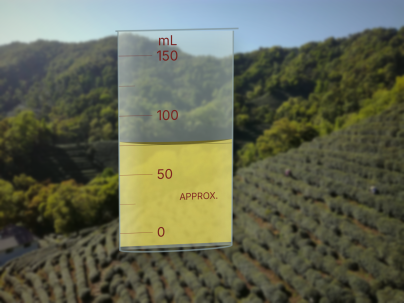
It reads value=75 unit=mL
